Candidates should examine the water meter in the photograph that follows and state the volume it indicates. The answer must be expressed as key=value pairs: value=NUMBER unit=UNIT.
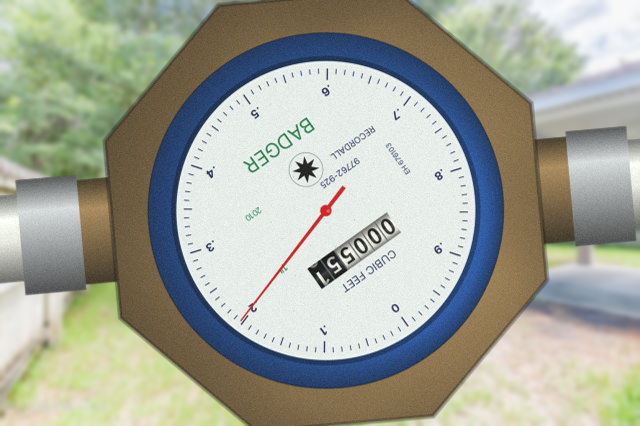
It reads value=551.20 unit=ft³
